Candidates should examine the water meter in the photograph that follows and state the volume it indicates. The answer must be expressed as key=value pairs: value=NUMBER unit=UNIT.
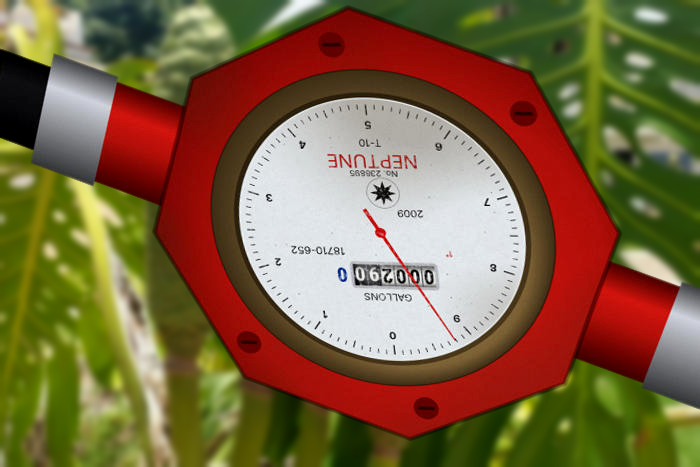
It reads value=2899.2 unit=gal
